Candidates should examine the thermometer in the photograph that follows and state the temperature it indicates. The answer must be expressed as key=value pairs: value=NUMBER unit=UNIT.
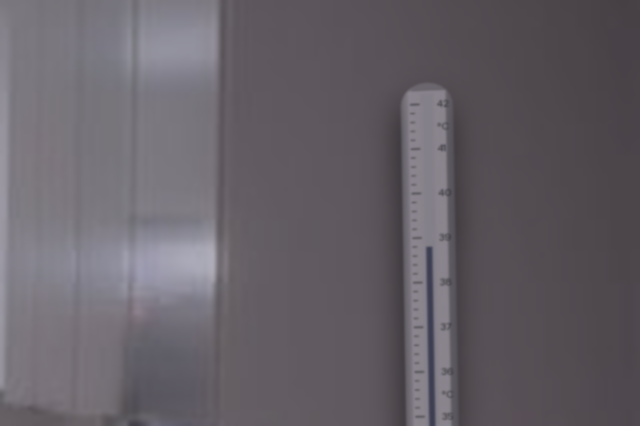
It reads value=38.8 unit=°C
